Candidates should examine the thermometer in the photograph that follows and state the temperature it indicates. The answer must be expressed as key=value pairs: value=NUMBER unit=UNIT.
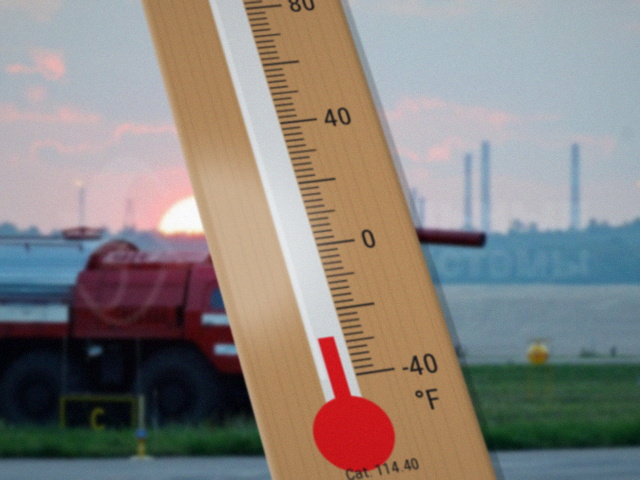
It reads value=-28 unit=°F
